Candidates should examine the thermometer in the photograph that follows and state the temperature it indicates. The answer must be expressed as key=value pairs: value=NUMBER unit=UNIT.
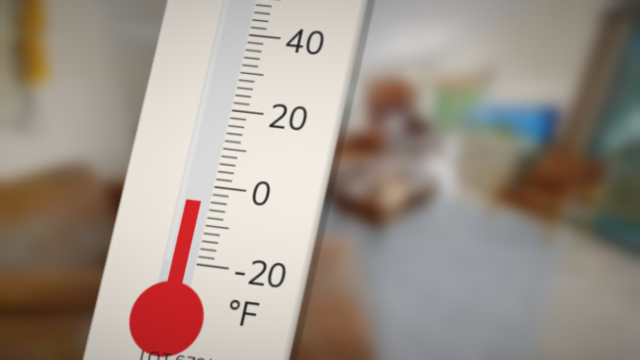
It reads value=-4 unit=°F
